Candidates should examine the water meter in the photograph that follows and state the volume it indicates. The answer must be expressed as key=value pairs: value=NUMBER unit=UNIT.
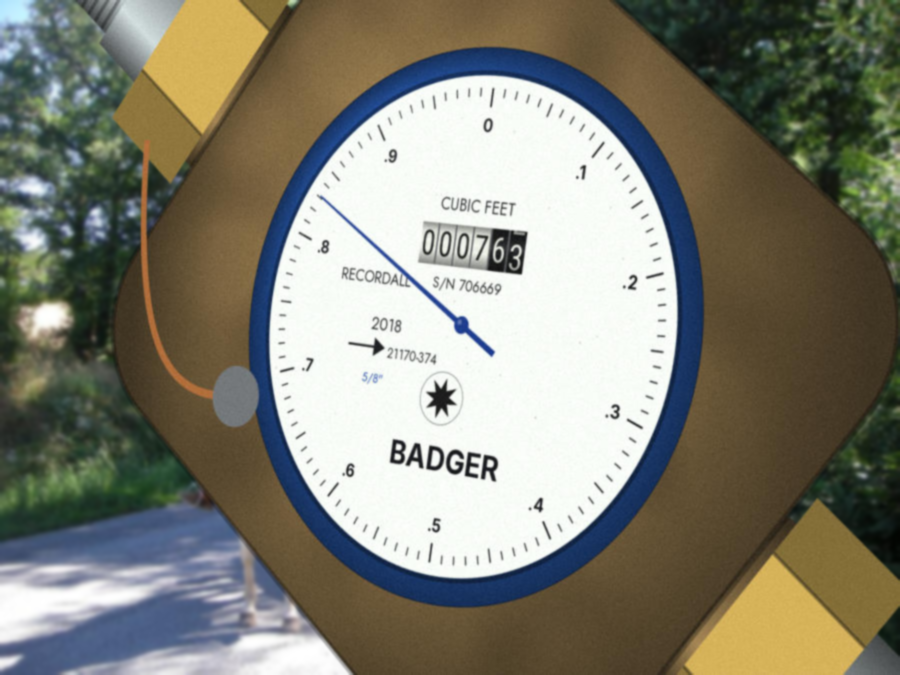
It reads value=762.83 unit=ft³
